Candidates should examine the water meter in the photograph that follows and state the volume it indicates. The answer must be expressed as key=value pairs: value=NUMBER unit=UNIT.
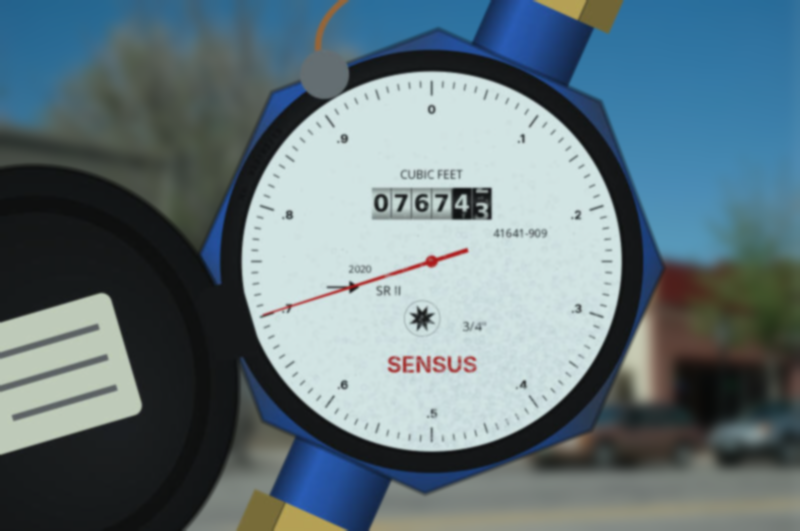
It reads value=76742.70 unit=ft³
